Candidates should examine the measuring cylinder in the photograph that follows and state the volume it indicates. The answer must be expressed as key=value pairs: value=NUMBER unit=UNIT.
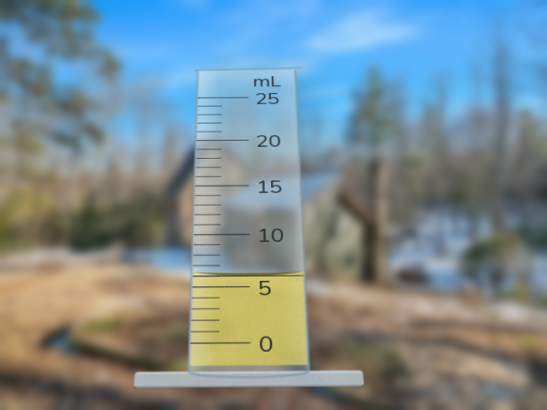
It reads value=6 unit=mL
